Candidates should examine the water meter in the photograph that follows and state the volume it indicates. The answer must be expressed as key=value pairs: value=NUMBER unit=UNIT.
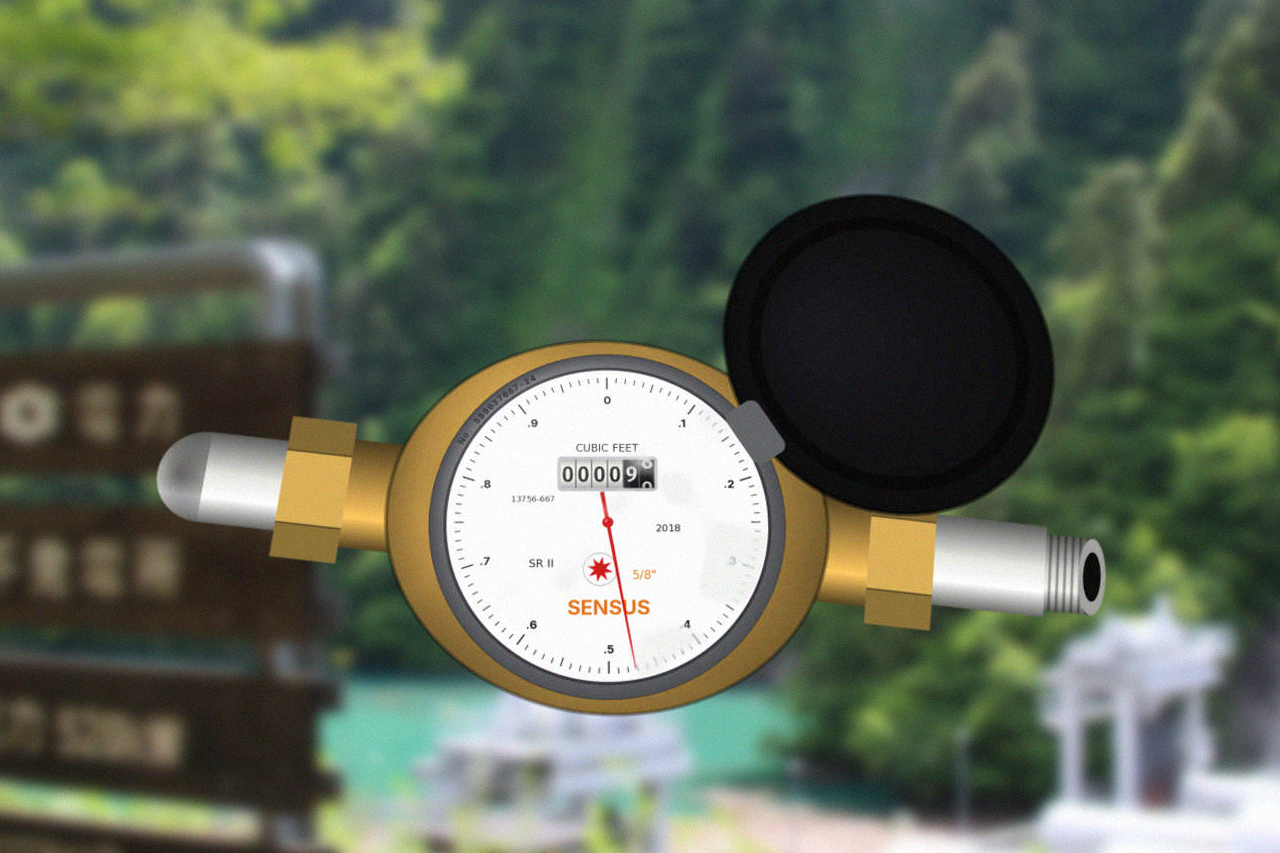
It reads value=98.47 unit=ft³
